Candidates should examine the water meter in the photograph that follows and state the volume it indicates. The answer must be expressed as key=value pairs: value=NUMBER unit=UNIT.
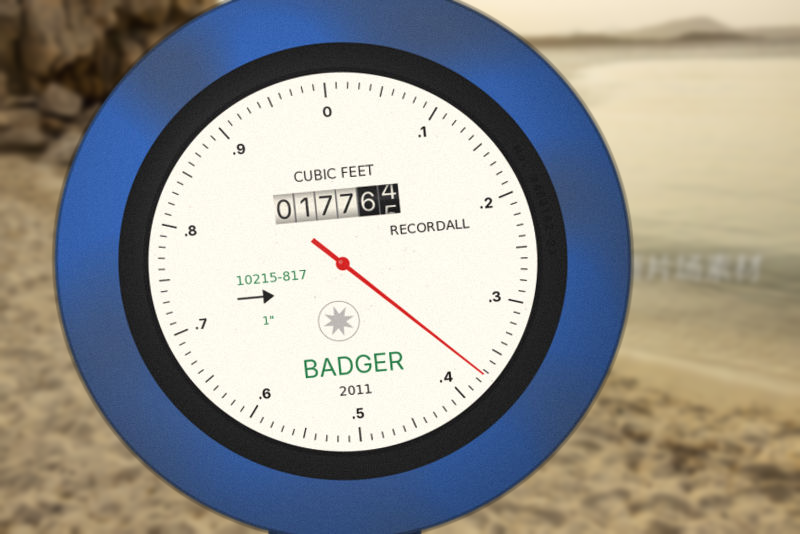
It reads value=17764.37 unit=ft³
